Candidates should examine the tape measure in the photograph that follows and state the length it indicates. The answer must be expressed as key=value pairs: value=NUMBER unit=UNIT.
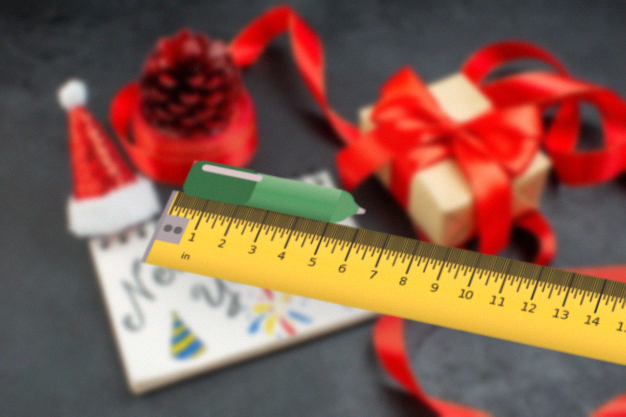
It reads value=6 unit=in
